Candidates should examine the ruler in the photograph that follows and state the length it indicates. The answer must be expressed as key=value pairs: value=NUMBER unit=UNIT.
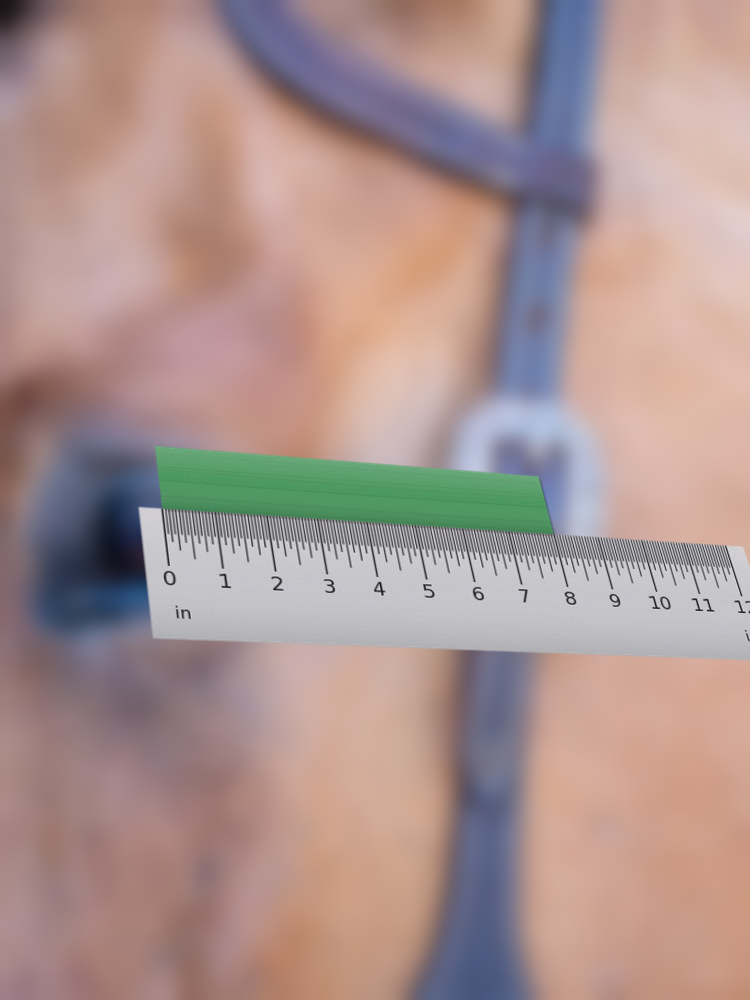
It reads value=8 unit=in
